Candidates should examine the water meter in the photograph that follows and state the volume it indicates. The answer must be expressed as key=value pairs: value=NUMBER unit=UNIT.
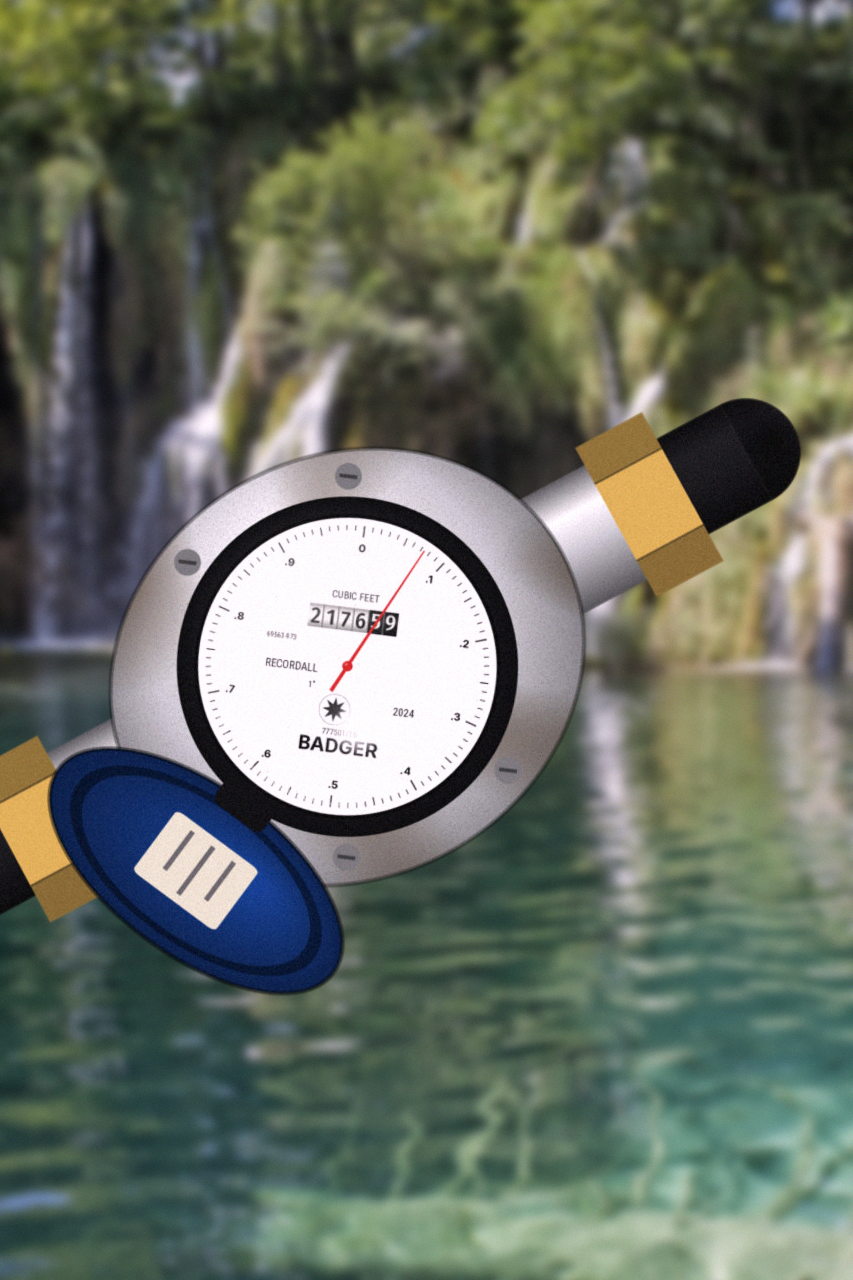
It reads value=217659.07 unit=ft³
